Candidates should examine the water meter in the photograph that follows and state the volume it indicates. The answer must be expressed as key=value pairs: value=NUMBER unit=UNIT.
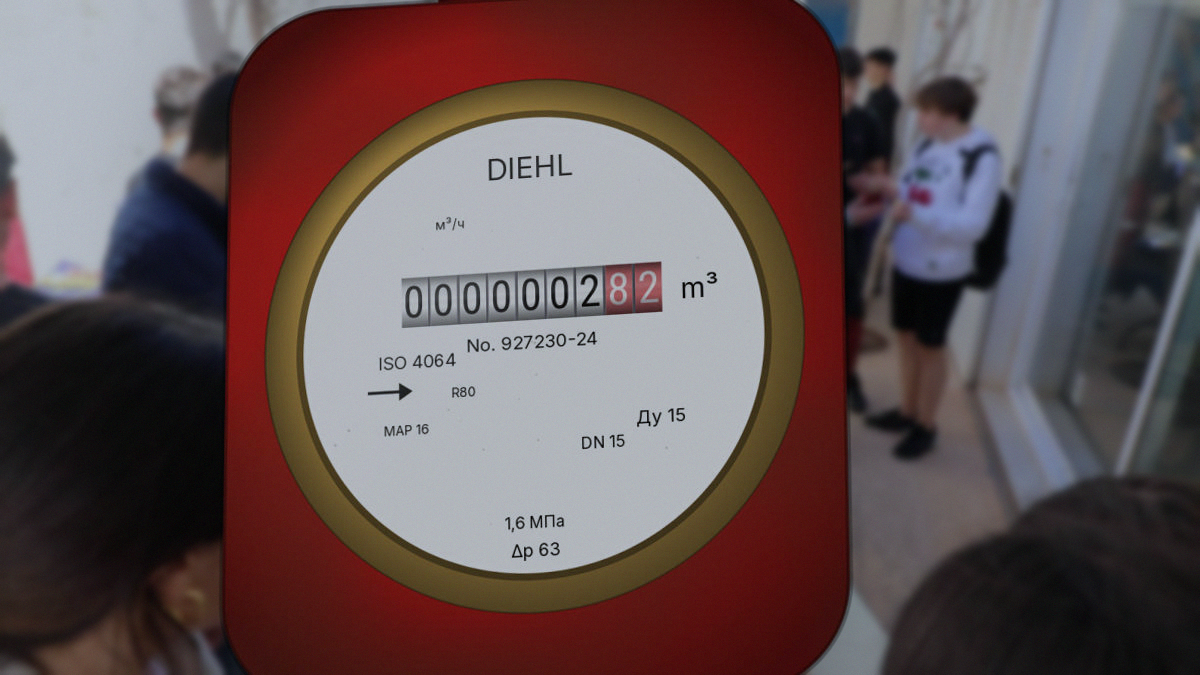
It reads value=2.82 unit=m³
